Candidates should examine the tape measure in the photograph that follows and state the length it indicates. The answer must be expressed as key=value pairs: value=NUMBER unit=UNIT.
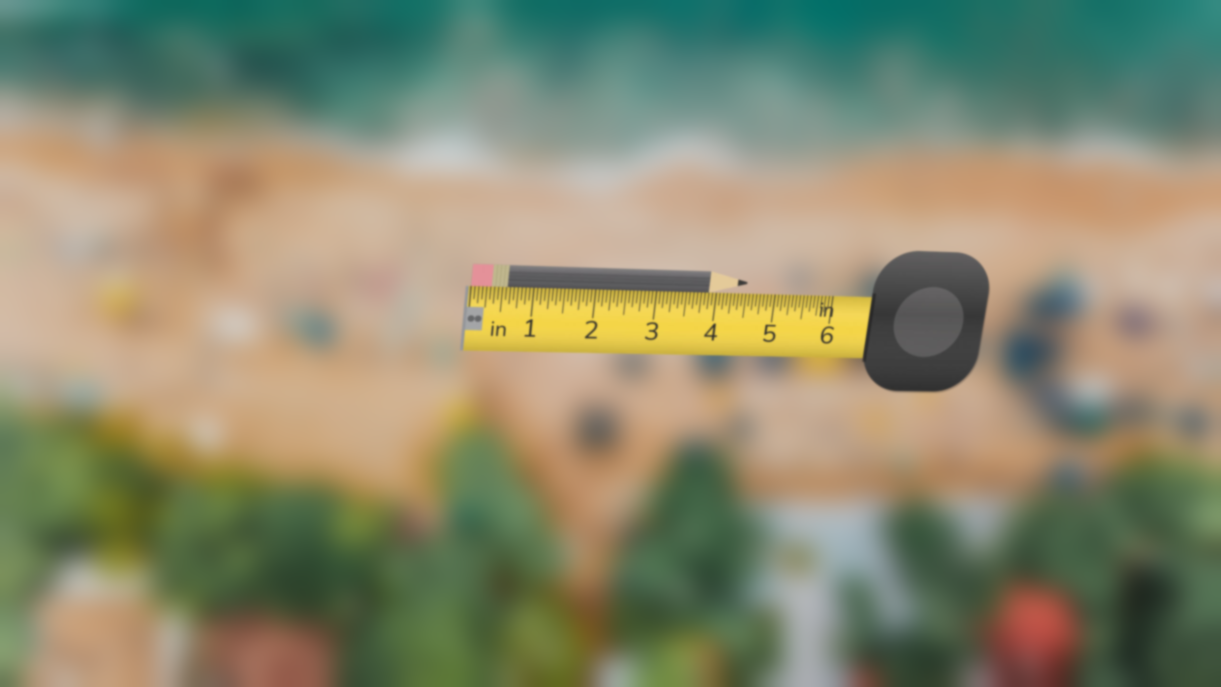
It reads value=4.5 unit=in
